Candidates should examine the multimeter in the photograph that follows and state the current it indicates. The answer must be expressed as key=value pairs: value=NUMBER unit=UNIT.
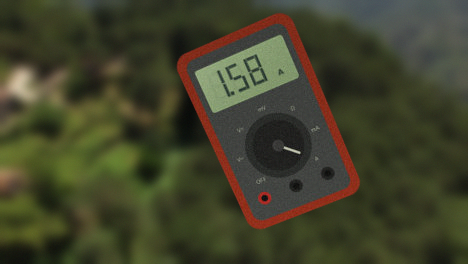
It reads value=1.58 unit=A
